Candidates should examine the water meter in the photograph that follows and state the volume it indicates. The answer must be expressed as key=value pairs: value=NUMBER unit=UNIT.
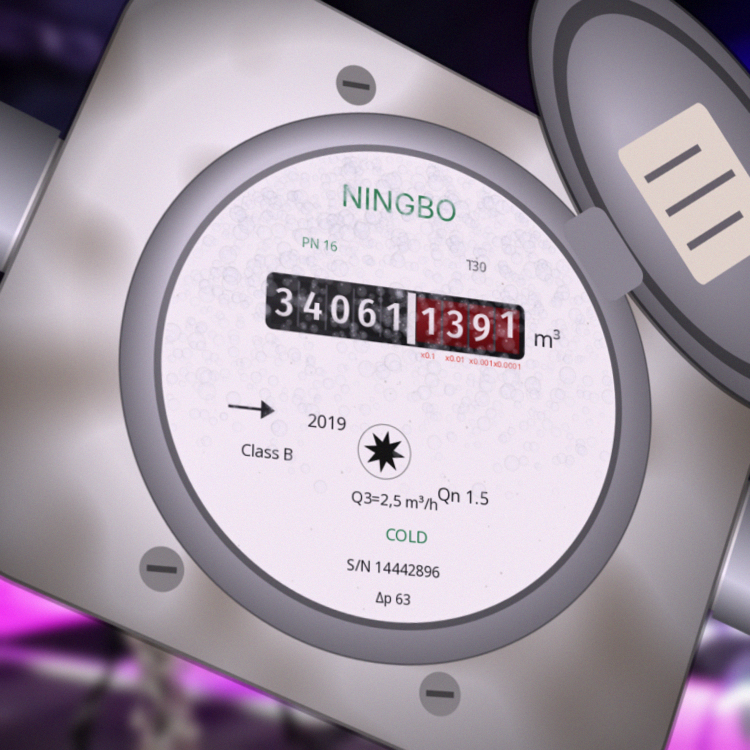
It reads value=34061.1391 unit=m³
